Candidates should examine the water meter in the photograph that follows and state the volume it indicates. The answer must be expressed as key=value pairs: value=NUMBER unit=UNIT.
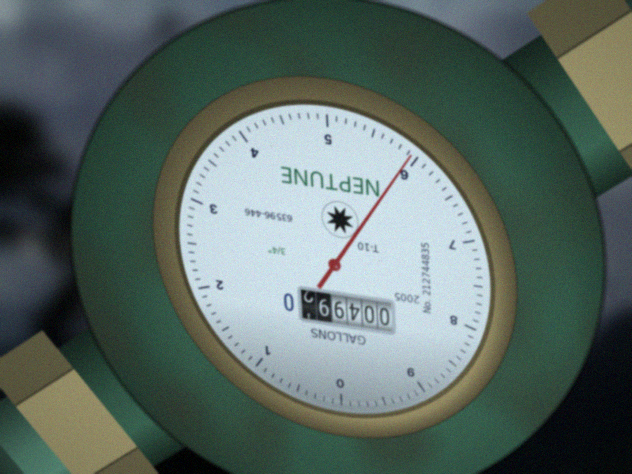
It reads value=49915.9 unit=gal
